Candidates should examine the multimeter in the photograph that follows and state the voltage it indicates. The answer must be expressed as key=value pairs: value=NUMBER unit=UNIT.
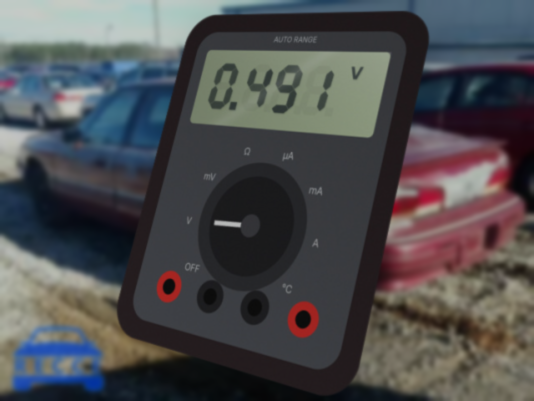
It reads value=0.491 unit=V
